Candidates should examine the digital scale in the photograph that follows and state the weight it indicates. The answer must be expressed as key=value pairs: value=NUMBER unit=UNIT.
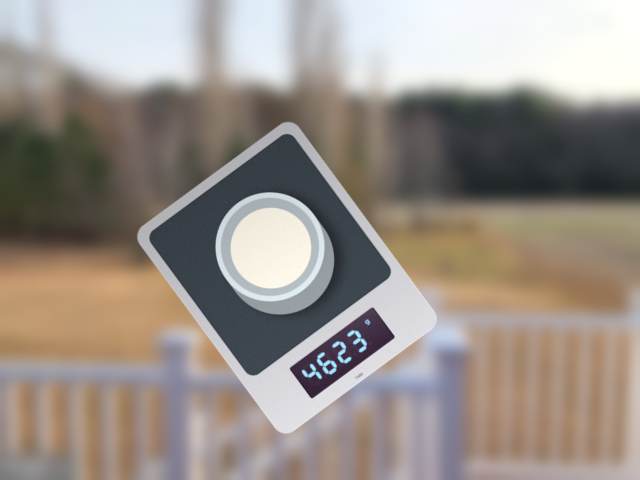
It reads value=4623 unit=g
